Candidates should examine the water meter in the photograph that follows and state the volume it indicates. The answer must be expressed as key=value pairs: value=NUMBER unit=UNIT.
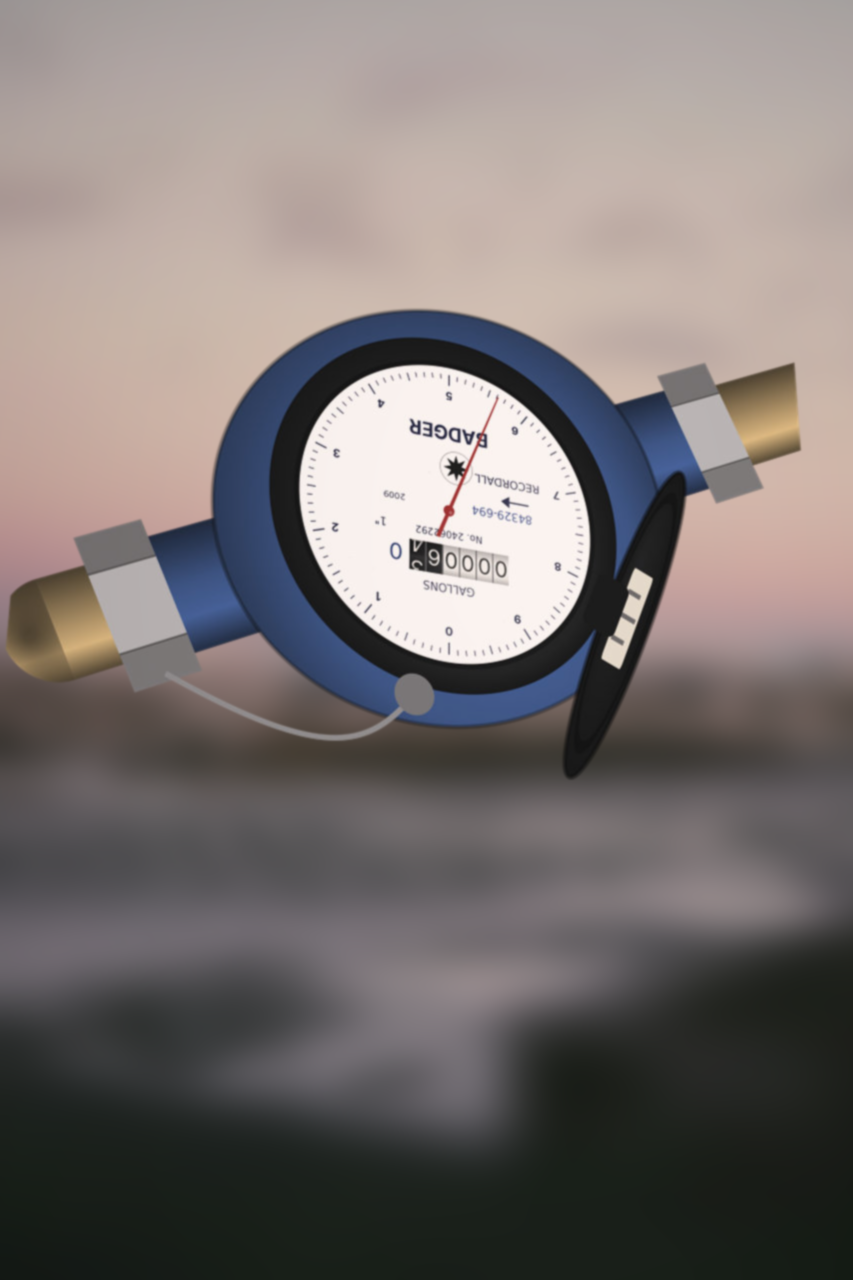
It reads value=635.6 unit=gal
